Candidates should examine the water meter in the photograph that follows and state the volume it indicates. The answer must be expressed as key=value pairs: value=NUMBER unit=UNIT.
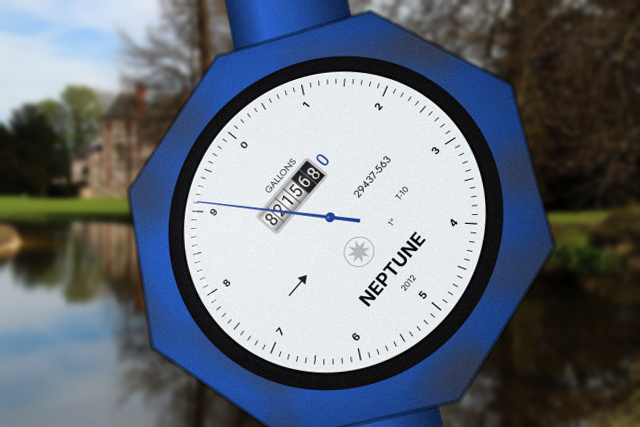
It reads value=8215679.1 unit=gal
